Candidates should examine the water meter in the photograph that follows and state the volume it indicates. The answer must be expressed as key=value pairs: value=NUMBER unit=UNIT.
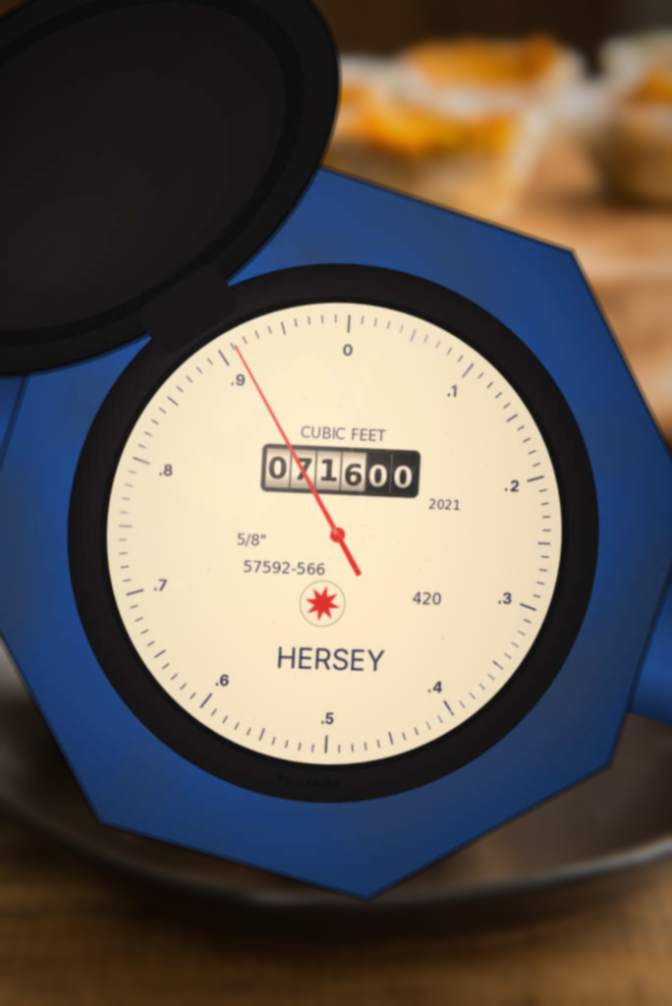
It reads value=71599.91 unit=ft³
